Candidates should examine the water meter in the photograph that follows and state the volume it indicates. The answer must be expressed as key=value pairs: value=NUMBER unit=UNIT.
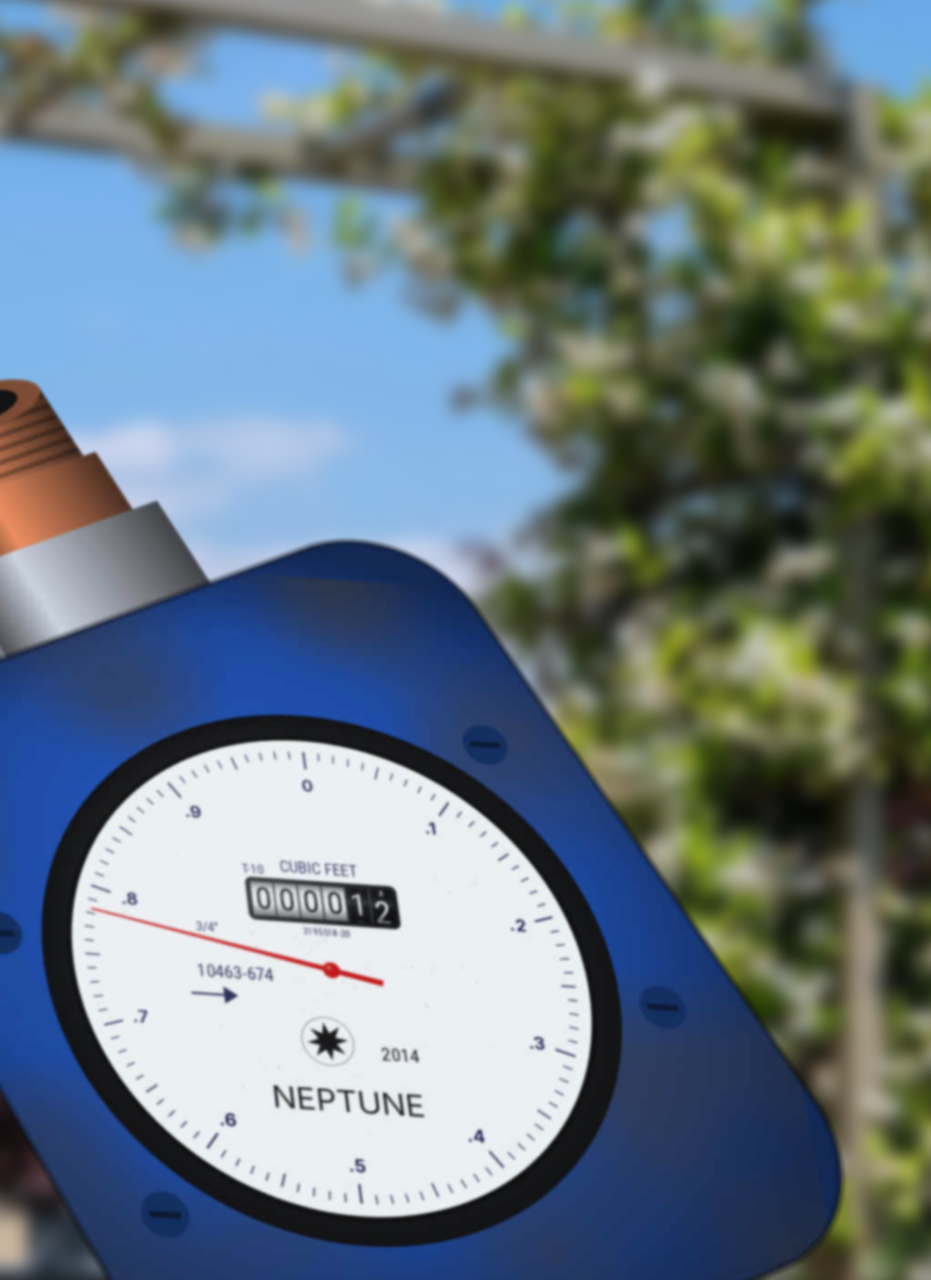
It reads value=11.78 unit=ft³
